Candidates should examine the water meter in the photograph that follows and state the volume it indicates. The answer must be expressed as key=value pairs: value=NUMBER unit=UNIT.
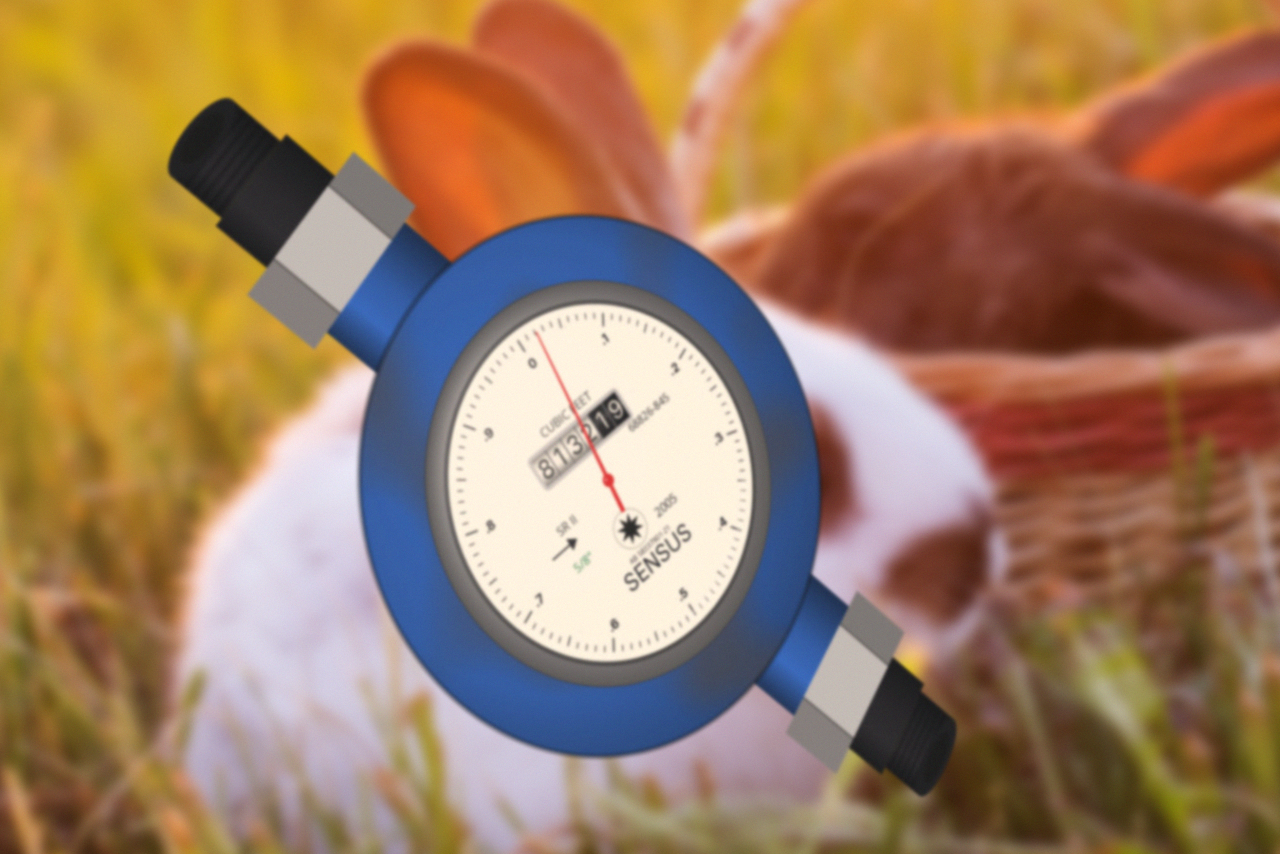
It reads value=813219.02 unit=ft³
